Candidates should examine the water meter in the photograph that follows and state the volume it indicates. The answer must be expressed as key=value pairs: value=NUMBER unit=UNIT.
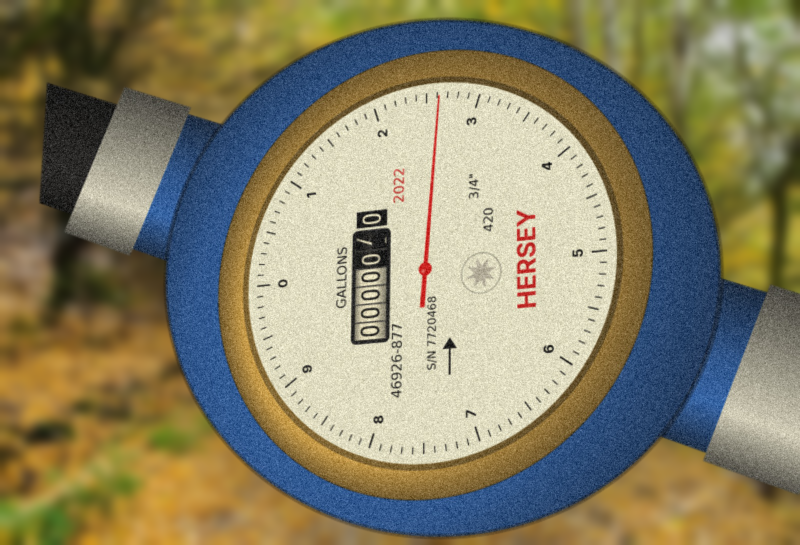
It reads value=72.6 unit=gal
